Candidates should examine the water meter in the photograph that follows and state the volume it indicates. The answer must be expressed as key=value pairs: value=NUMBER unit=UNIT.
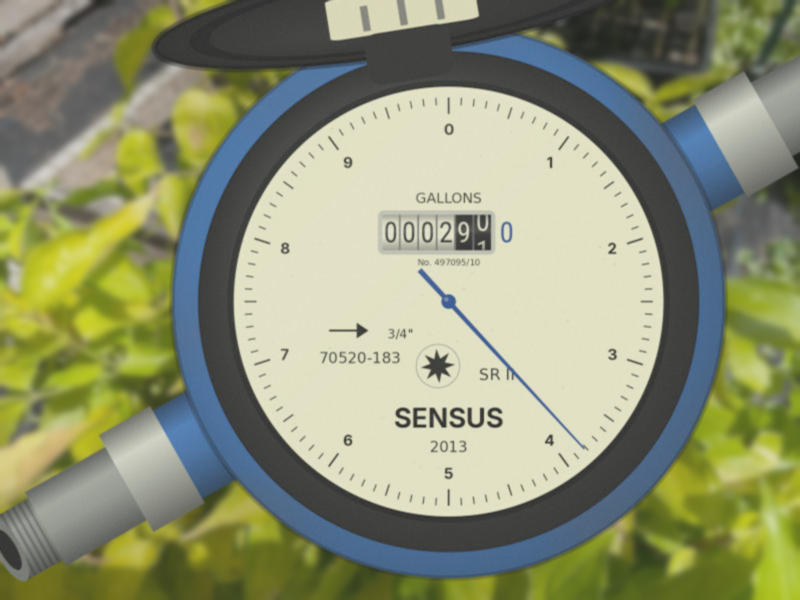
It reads value=2903.8 unit=gal
